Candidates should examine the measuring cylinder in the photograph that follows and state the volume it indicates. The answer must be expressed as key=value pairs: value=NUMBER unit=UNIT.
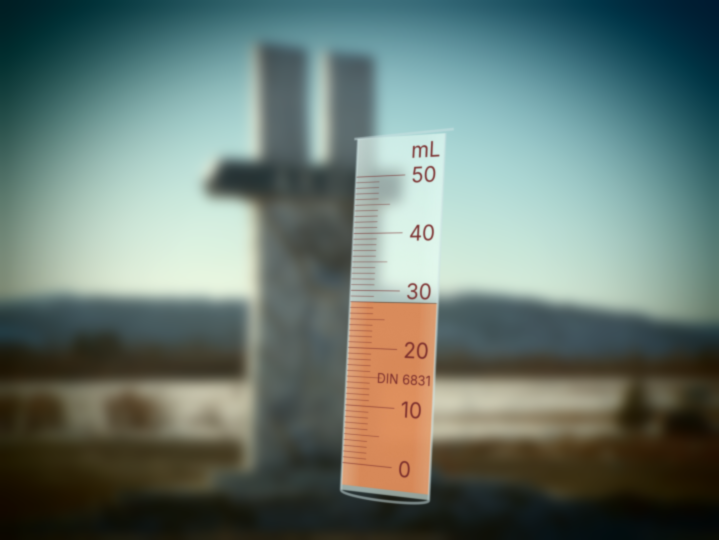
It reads value=28 unit=mL
